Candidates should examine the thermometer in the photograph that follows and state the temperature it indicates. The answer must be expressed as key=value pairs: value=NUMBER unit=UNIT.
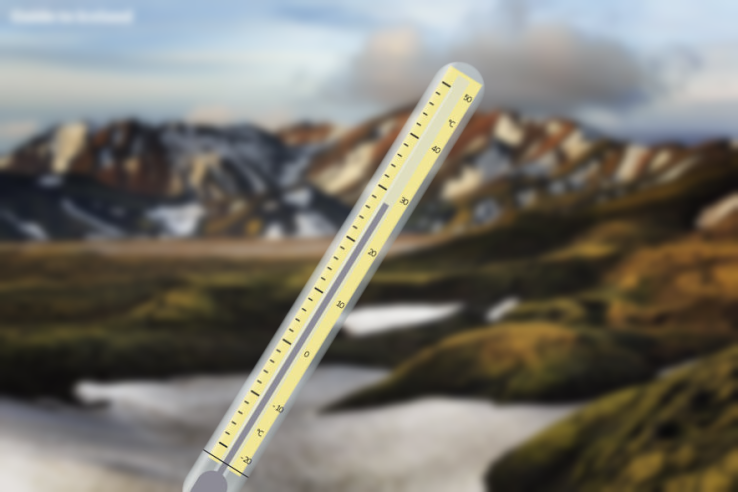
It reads value=28 unit=°C
